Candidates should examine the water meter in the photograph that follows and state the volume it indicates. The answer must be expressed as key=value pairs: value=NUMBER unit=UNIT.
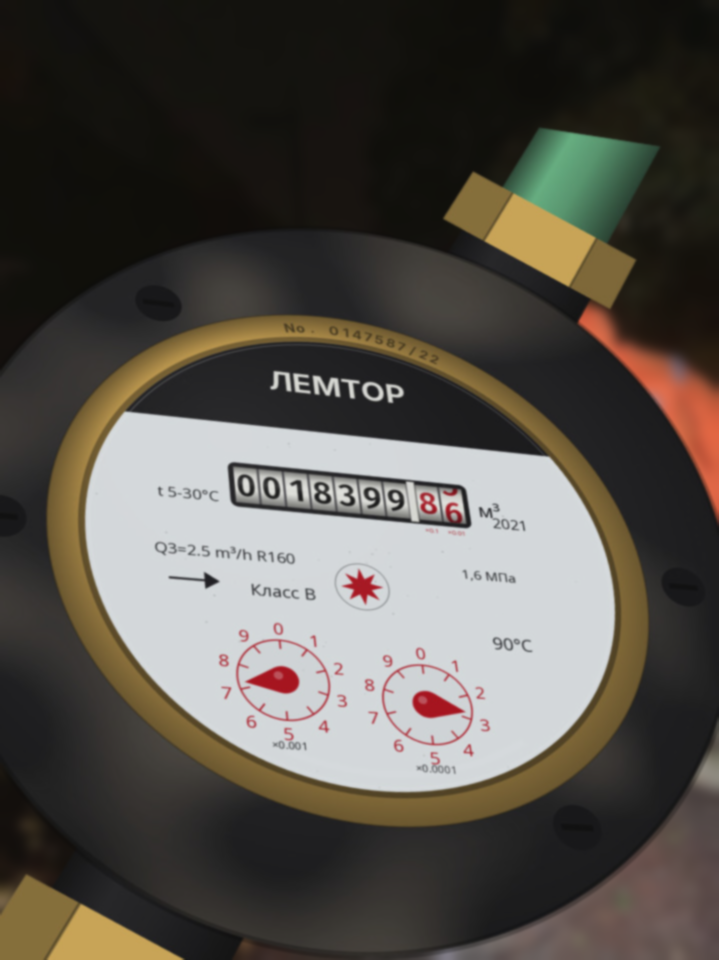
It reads value=18399.8572 unit=m³
